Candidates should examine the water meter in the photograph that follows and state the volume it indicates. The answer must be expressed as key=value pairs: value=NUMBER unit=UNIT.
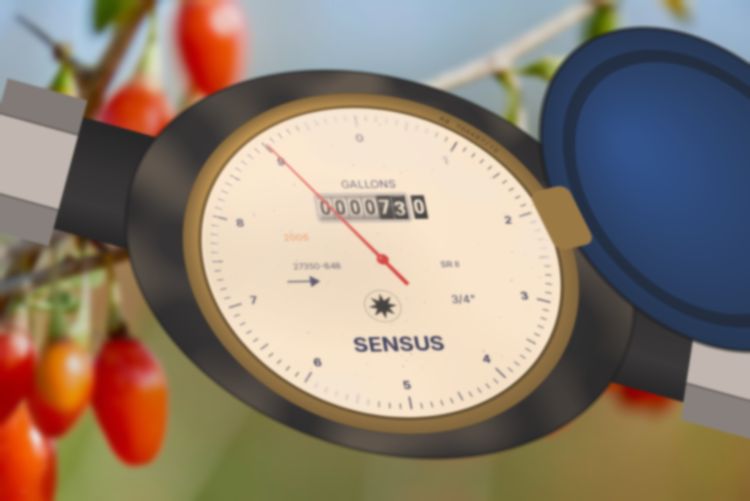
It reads value=729.0 unit=gal
